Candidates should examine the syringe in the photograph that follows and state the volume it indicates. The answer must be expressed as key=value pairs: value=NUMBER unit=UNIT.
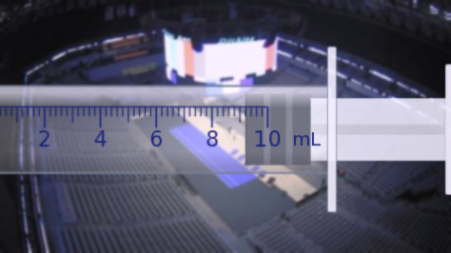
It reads value=9.2 unit=mL
